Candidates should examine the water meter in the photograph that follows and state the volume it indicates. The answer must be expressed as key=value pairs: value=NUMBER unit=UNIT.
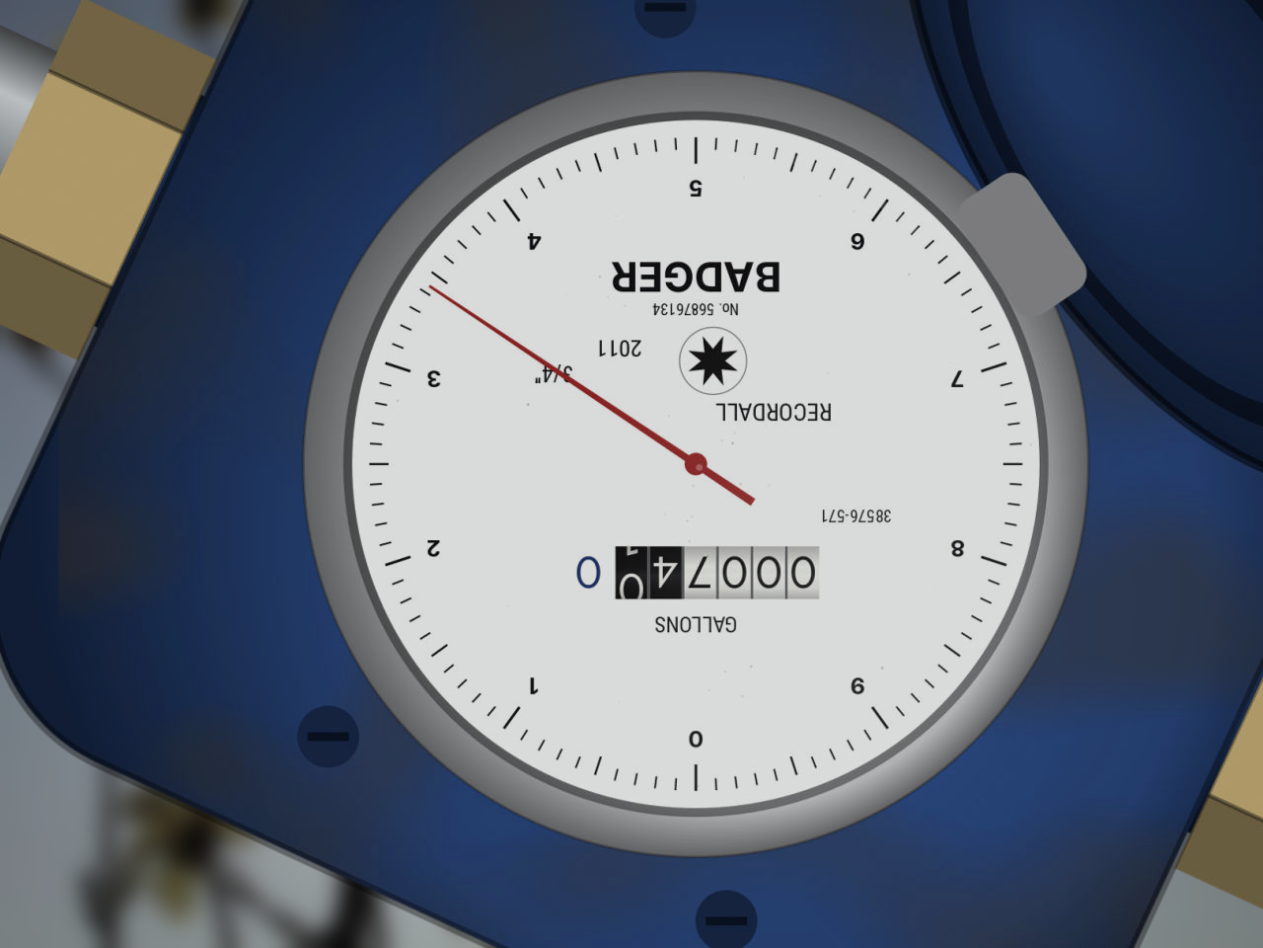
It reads value=7403.4 unit=gal
